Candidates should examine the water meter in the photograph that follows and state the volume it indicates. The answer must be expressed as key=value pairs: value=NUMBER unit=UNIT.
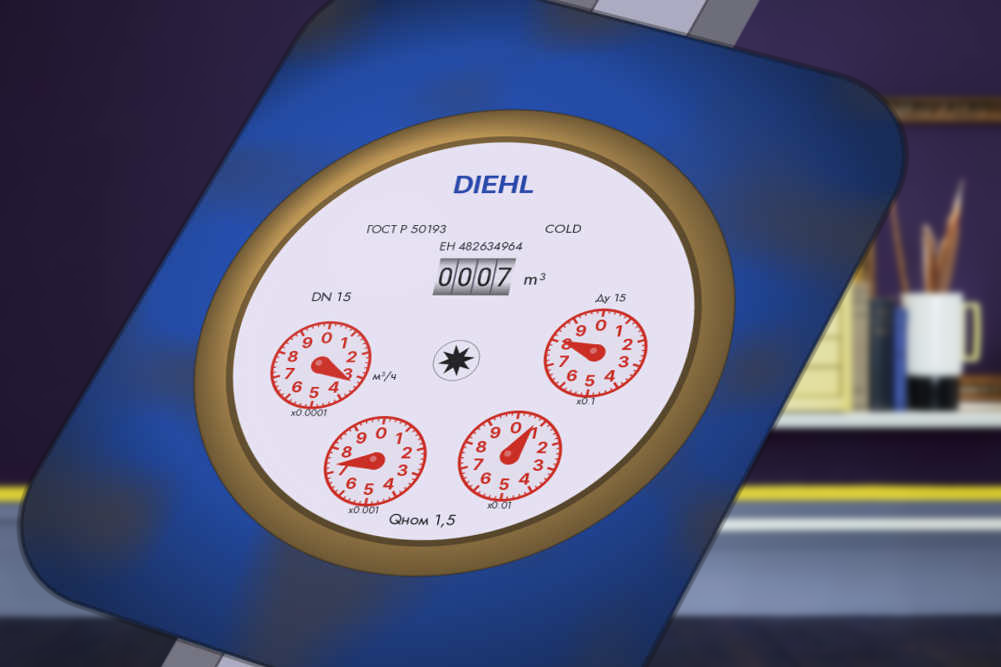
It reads value=7.8073 unit=m³
